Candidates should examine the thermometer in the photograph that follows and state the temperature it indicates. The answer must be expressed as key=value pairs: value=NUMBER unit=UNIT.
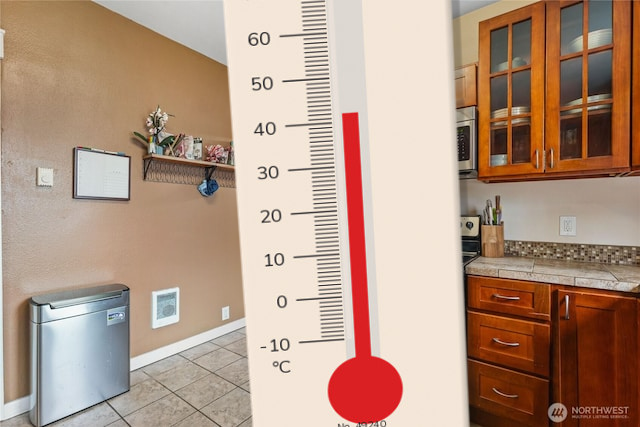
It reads value=42 unit=°C
